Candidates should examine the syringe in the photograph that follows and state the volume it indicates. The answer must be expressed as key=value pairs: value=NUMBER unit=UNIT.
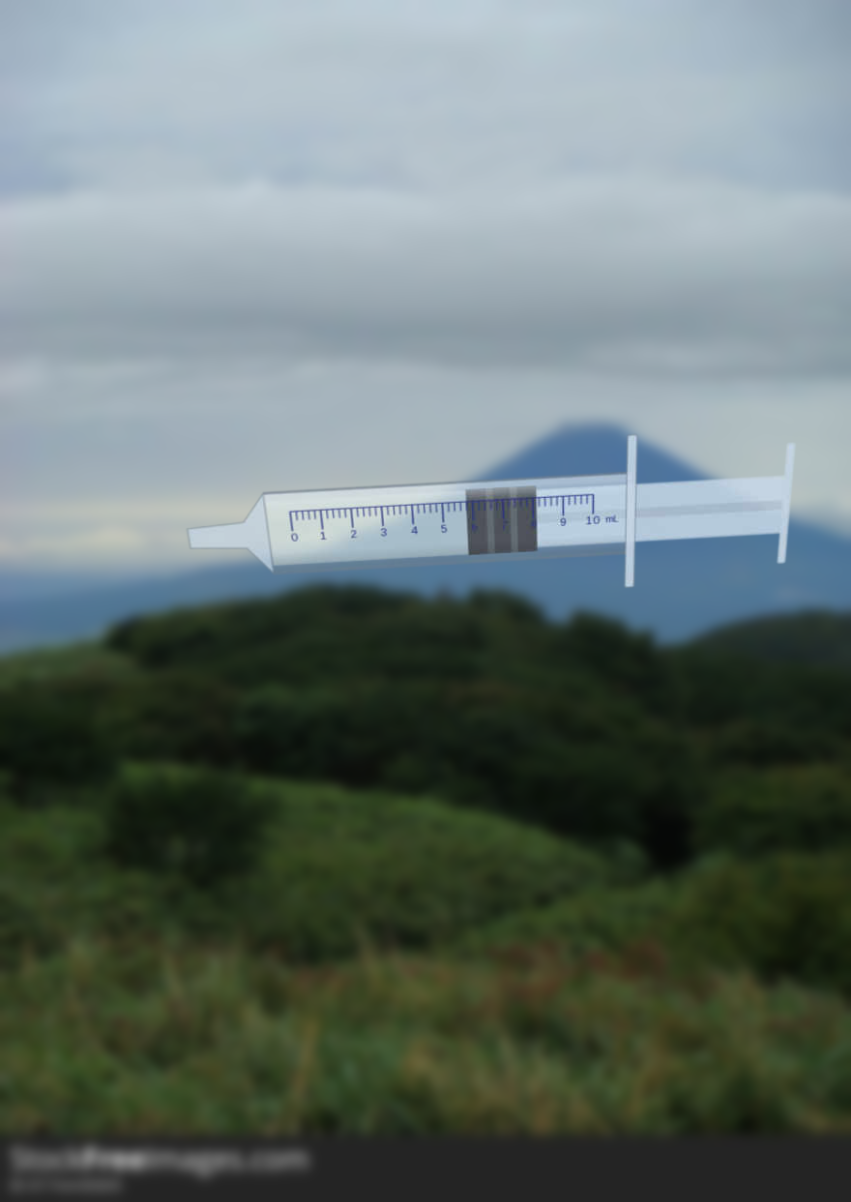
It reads value=5.8 unit=mL
